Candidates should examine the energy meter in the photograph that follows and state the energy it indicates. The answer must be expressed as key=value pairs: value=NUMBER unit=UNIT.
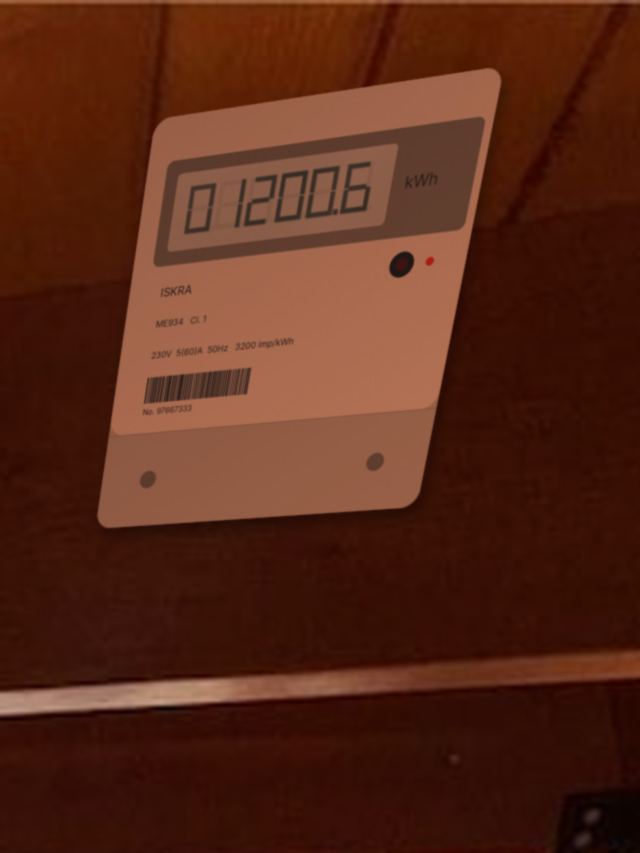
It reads value=1200.6 unit=kWh
